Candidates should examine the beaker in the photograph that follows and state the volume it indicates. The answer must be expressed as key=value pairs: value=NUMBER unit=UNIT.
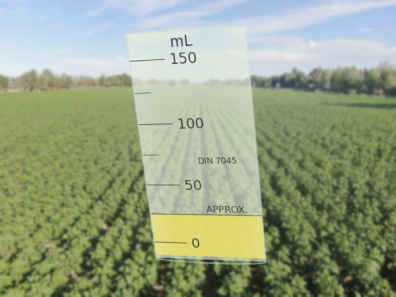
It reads value=25 unit=mL
